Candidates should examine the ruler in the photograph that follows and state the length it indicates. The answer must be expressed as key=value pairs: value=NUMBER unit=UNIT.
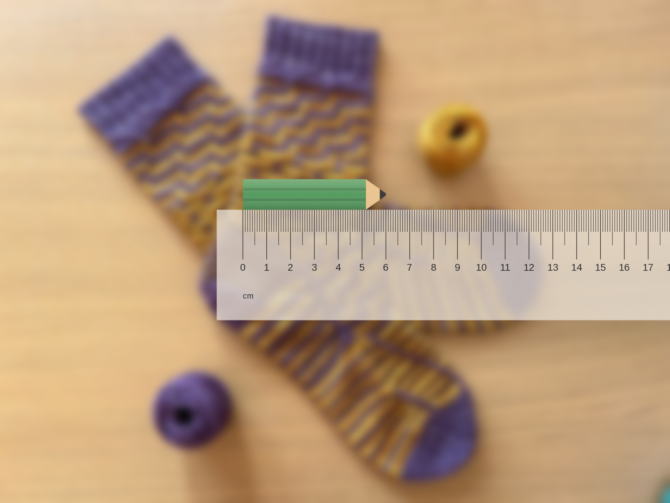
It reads value=6 unit=cm
